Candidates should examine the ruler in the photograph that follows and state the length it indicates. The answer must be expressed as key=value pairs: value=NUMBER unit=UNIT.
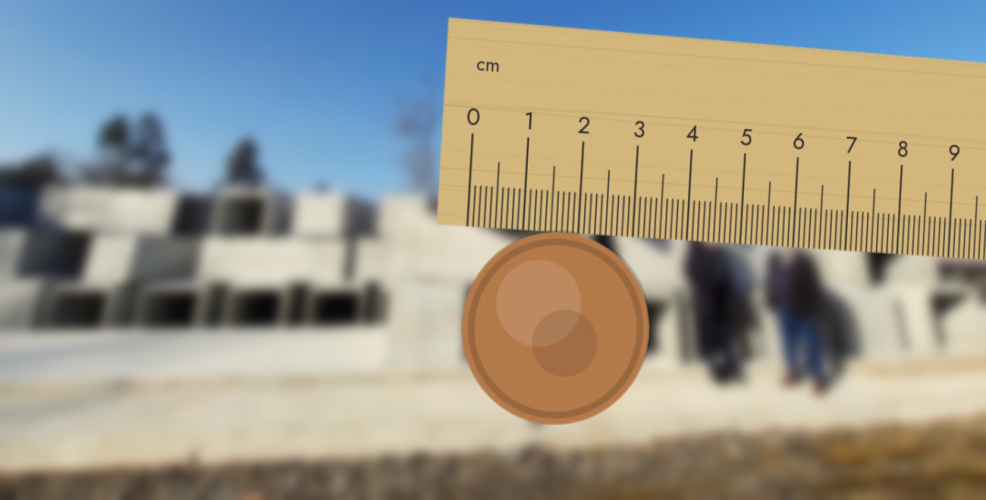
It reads value=3.4 unit=cm
